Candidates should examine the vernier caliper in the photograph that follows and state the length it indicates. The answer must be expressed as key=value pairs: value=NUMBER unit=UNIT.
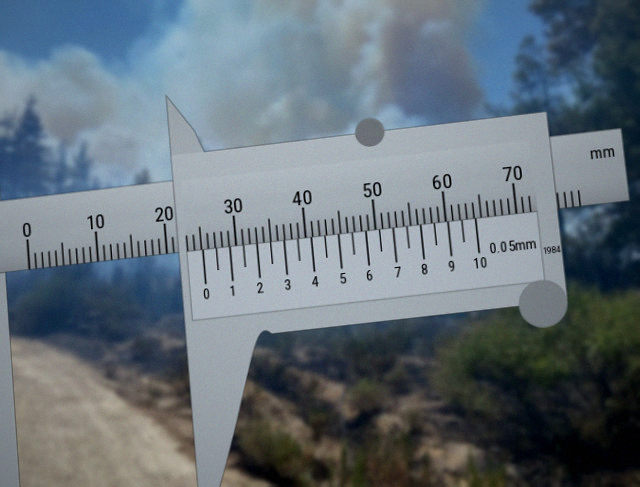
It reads value=25.2 unit=mm
